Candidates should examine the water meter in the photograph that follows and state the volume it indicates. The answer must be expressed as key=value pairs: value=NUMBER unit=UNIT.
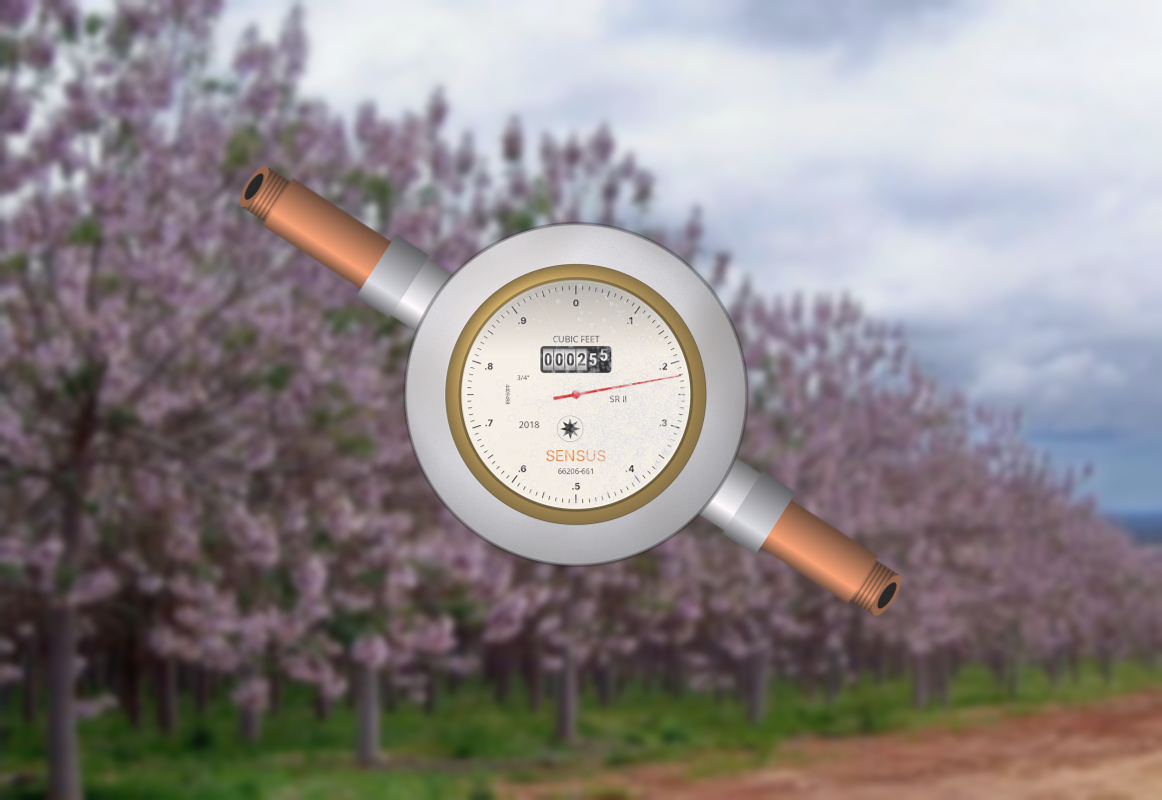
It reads value=255.22 unit=ft³
